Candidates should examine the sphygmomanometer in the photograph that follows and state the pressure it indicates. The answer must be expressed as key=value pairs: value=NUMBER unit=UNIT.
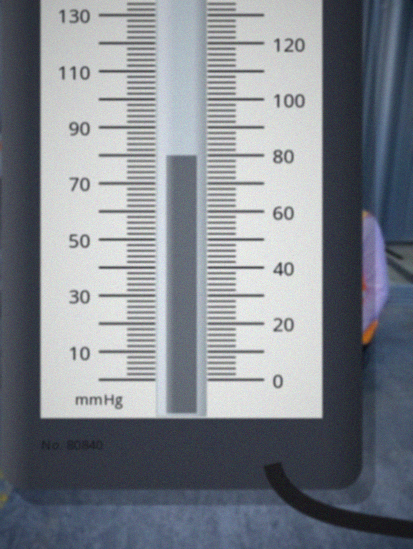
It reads value=80 unit=mmHg
